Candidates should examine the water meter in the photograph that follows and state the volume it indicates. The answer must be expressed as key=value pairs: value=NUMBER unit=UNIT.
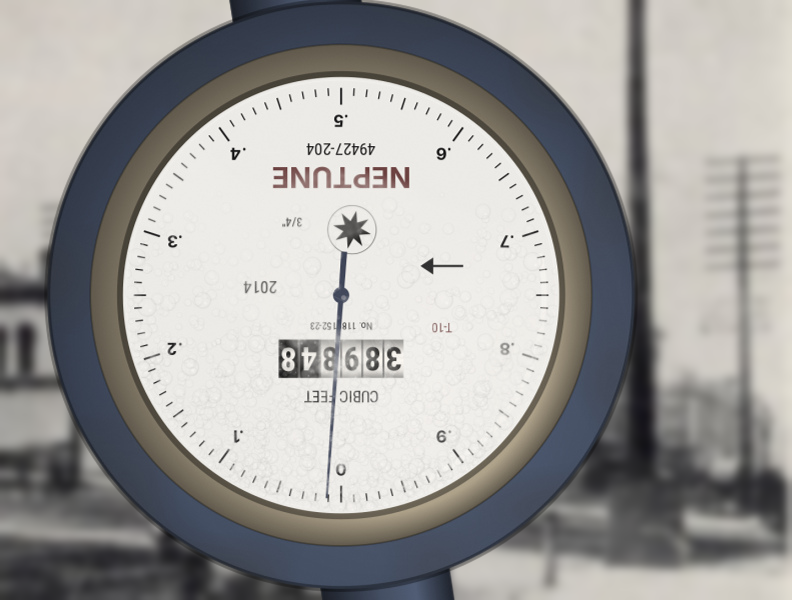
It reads value=389848.01 unit=ft³
